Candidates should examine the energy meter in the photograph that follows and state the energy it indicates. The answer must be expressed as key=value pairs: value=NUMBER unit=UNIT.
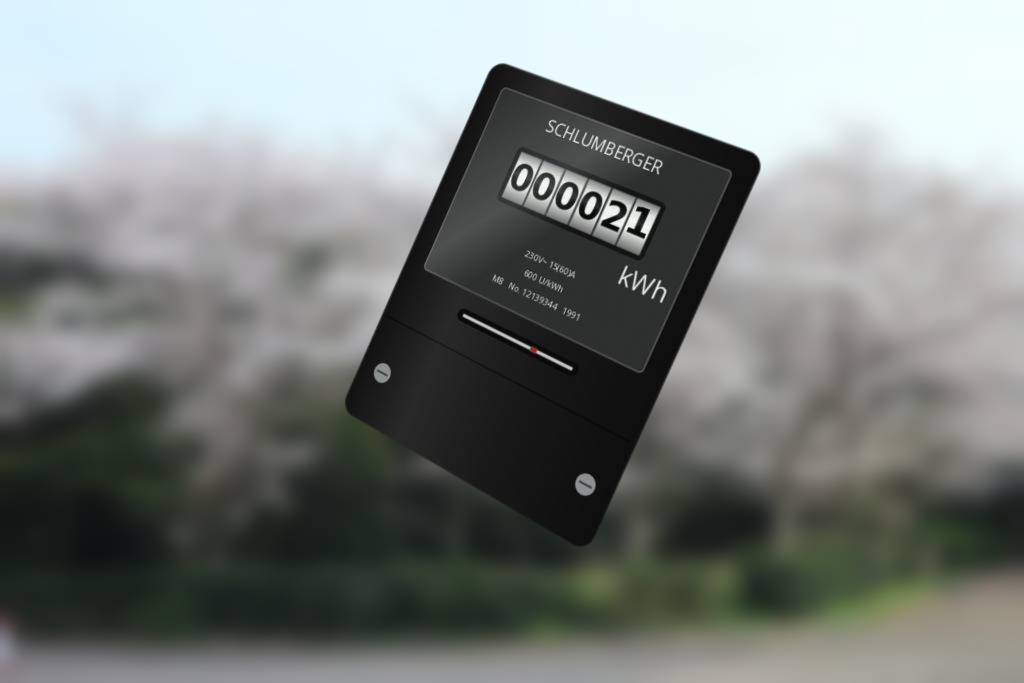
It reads value=21 unit=kWh
